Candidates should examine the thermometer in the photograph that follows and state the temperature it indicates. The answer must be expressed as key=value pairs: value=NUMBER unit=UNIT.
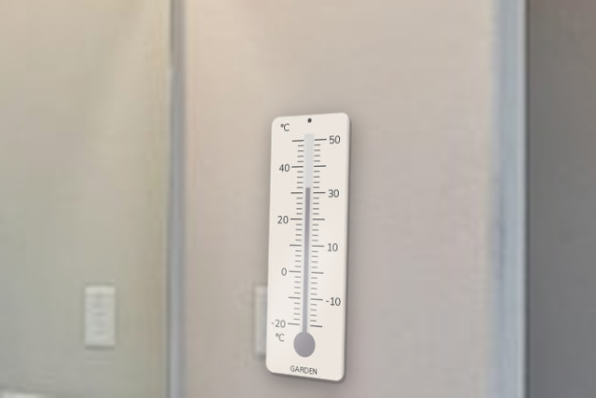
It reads value=32 unit=°C
